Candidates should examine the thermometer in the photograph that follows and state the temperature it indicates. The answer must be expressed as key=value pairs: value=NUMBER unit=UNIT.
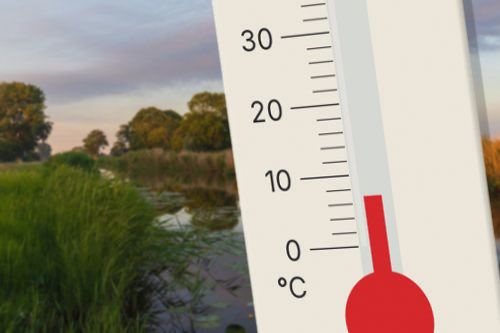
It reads value=7 unit=°C
